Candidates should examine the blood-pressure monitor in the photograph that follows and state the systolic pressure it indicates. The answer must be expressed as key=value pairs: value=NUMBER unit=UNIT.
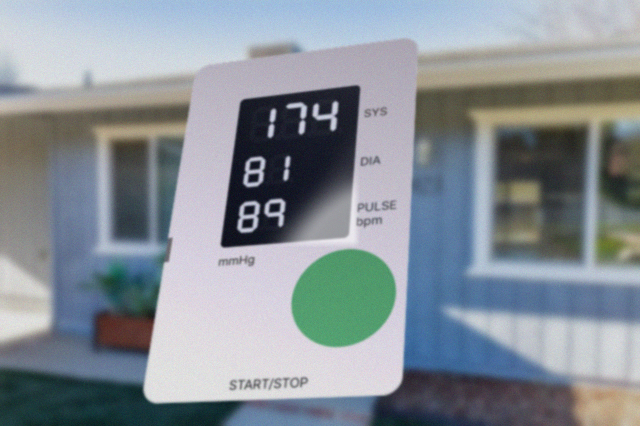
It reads value=174 unit=mmHg
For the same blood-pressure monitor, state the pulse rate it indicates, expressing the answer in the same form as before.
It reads value=89 unit=bpm
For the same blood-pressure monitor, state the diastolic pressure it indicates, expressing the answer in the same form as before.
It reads value=81 unit=mmHg
